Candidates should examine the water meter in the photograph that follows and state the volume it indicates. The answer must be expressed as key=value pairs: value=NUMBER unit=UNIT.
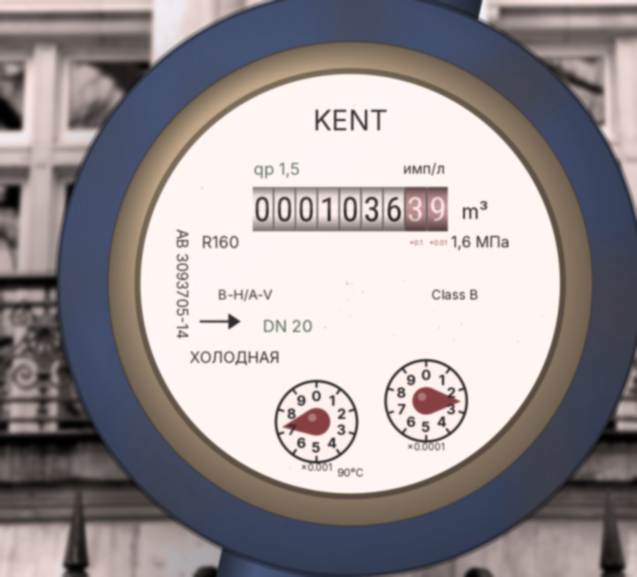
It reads value=1036.3972 unit=m³
